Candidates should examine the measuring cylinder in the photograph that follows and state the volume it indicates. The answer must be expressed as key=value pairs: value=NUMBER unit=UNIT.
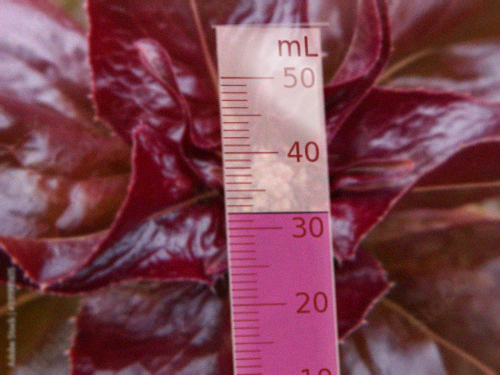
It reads value=32 unit=mL
